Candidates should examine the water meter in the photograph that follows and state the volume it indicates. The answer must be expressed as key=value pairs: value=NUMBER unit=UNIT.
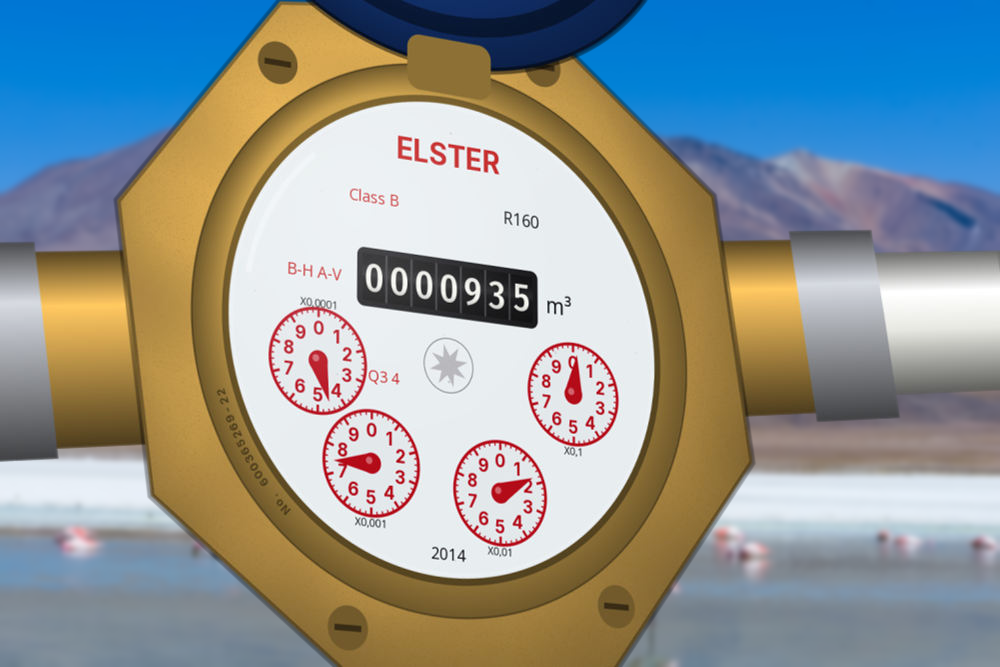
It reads value=935.0174 unit=m³
